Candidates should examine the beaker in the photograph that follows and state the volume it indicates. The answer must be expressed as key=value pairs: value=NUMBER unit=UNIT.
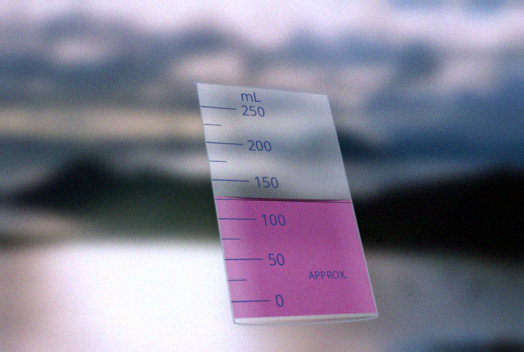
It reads value=125 unit=mL
